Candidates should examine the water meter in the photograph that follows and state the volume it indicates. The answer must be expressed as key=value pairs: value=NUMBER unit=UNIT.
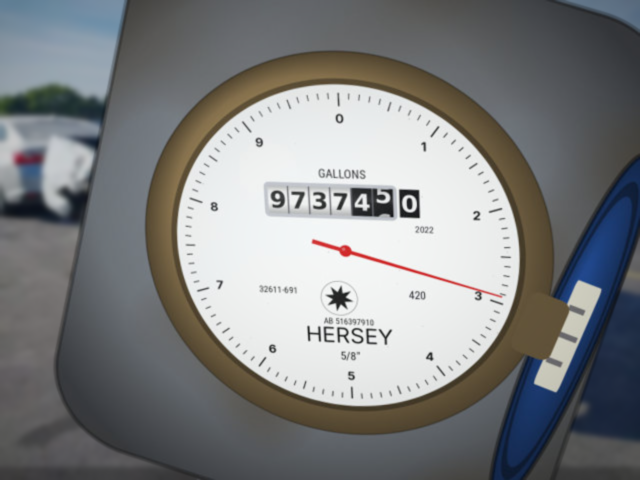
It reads value=9737452.9 unit=gal
